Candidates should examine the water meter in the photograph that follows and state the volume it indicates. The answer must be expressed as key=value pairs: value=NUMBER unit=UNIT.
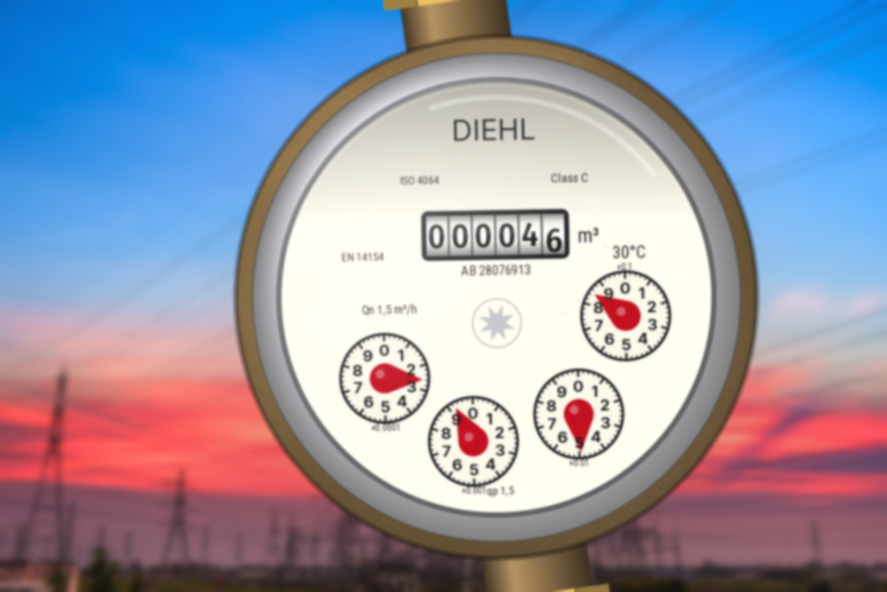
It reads value=45.8492 unit=m³
